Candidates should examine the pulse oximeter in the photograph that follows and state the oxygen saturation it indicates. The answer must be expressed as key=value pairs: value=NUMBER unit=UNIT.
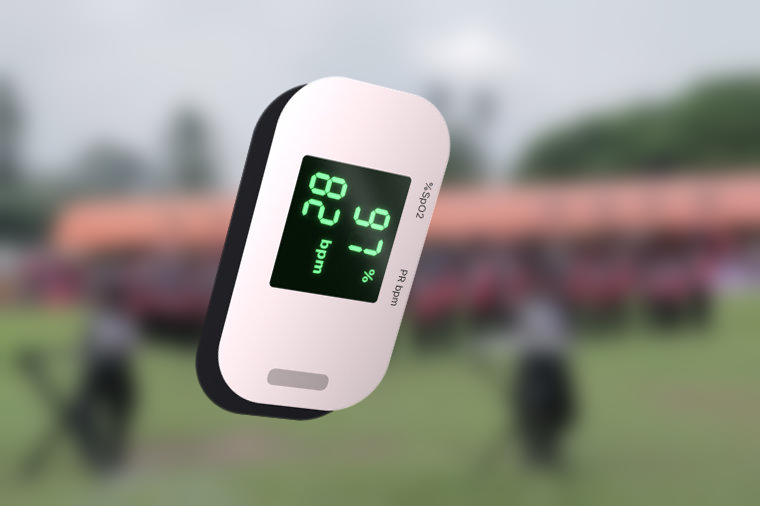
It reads value=97 unit=%
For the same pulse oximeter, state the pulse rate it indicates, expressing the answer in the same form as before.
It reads value=82 unit=bpm
